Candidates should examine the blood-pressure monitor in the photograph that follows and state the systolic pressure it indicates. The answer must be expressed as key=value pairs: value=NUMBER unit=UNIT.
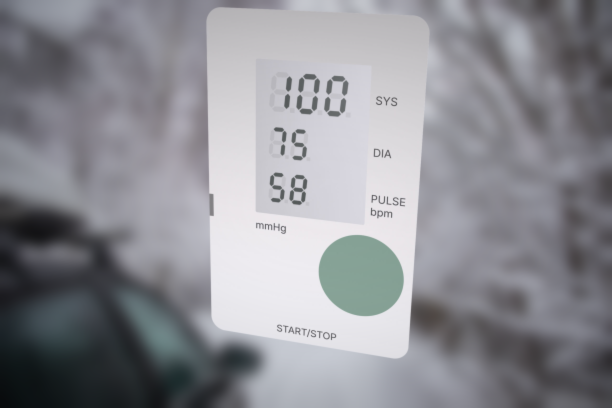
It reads value=100 unit=mmHg
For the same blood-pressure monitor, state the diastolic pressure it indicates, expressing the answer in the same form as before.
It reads value=75 unit=mmHg
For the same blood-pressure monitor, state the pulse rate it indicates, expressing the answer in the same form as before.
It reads value=58 unit=bpm
